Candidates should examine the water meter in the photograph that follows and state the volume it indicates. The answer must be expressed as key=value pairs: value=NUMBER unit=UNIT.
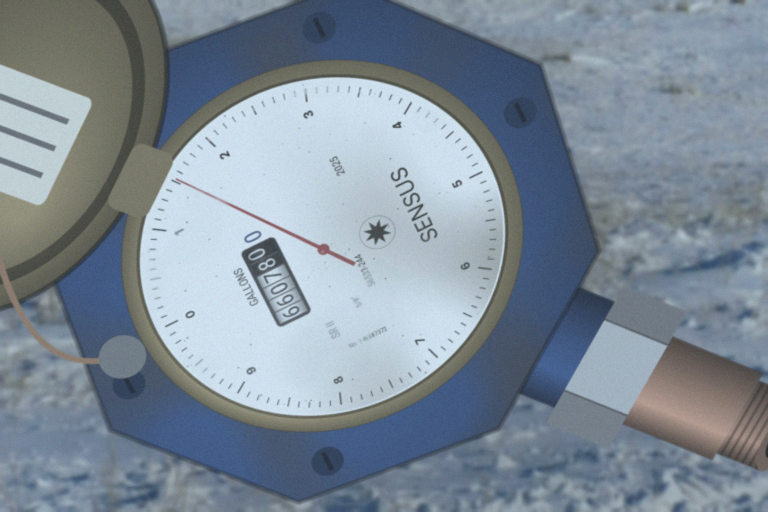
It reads value=6607801.5 unit=gal
